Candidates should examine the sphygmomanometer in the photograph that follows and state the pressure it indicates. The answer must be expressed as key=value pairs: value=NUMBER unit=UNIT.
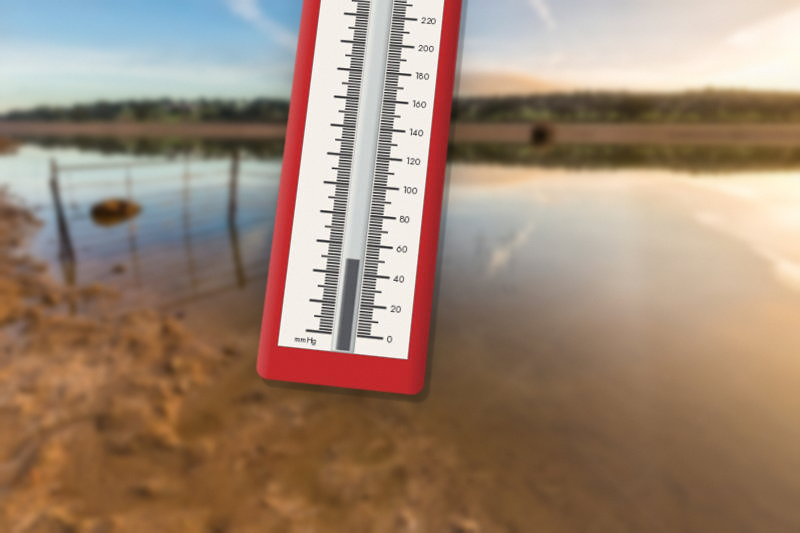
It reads value=50 unit=mmHg
